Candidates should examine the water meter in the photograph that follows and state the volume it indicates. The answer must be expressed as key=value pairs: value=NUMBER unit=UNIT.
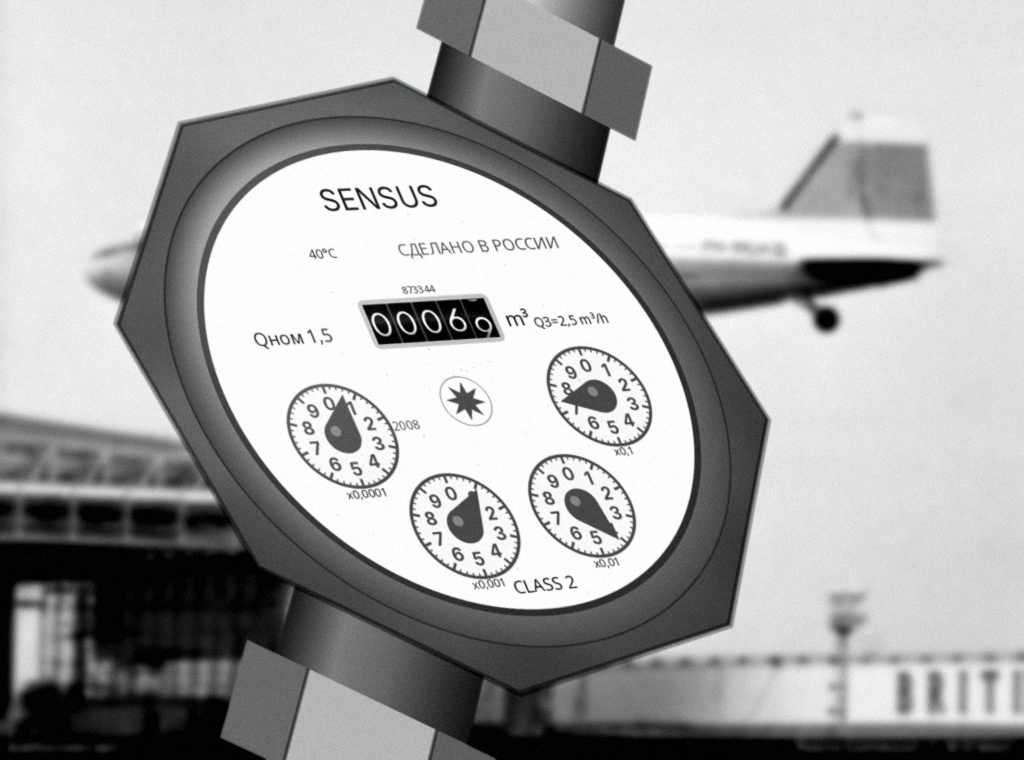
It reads value=68.7410 unit=m³
